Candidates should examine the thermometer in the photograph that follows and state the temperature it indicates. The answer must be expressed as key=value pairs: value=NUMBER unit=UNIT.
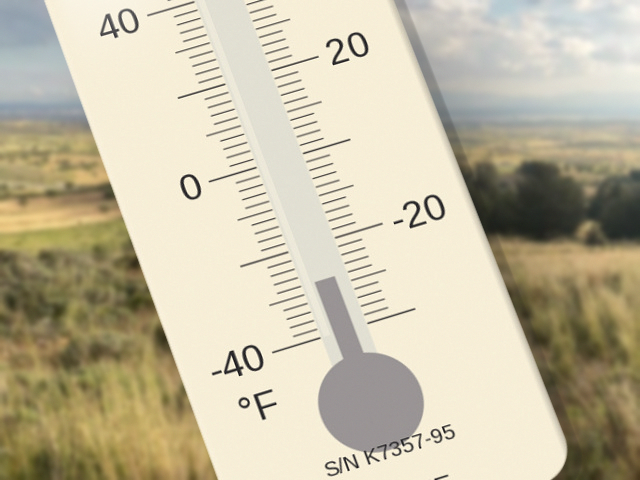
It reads value=-28 unit=°F
